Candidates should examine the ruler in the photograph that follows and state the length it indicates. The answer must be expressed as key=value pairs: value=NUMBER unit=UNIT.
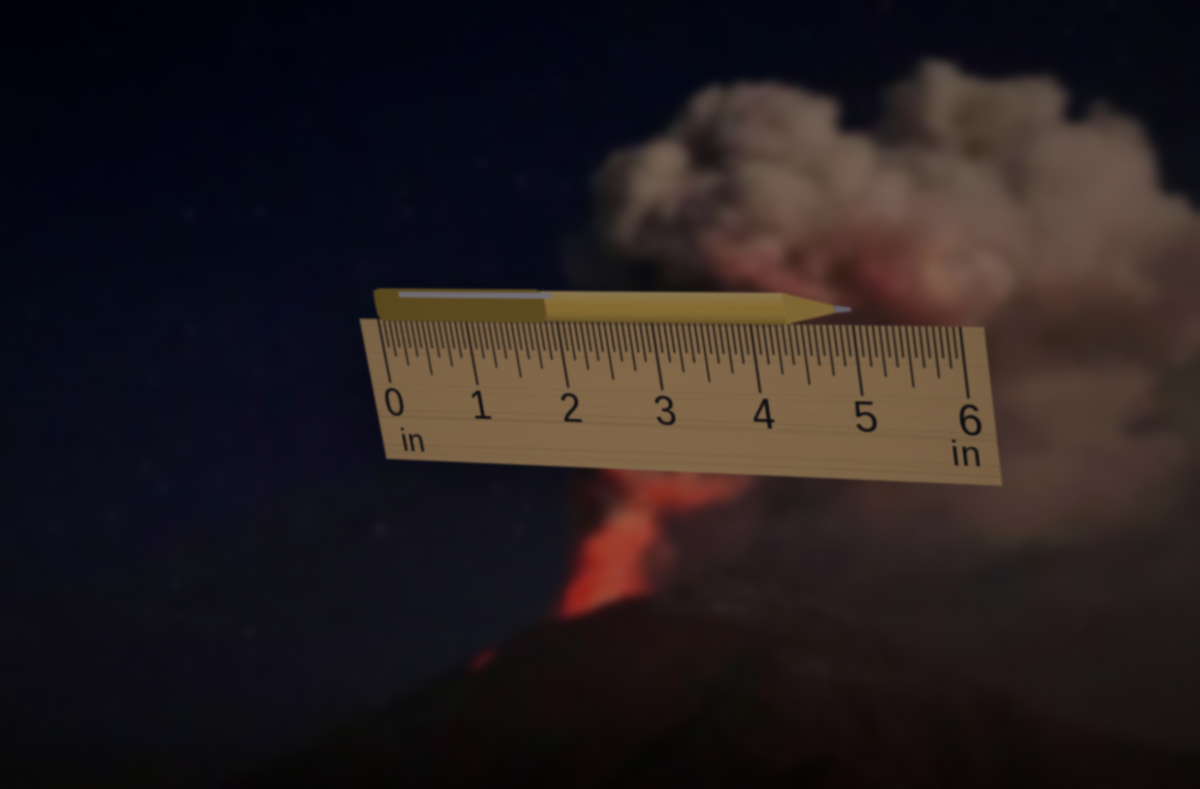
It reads value=5 unit=in
